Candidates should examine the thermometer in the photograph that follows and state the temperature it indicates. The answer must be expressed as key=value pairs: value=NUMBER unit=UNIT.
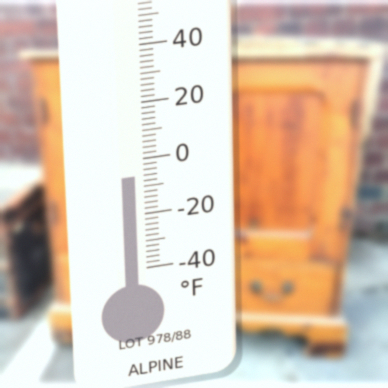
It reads value=-6 unit=°F
